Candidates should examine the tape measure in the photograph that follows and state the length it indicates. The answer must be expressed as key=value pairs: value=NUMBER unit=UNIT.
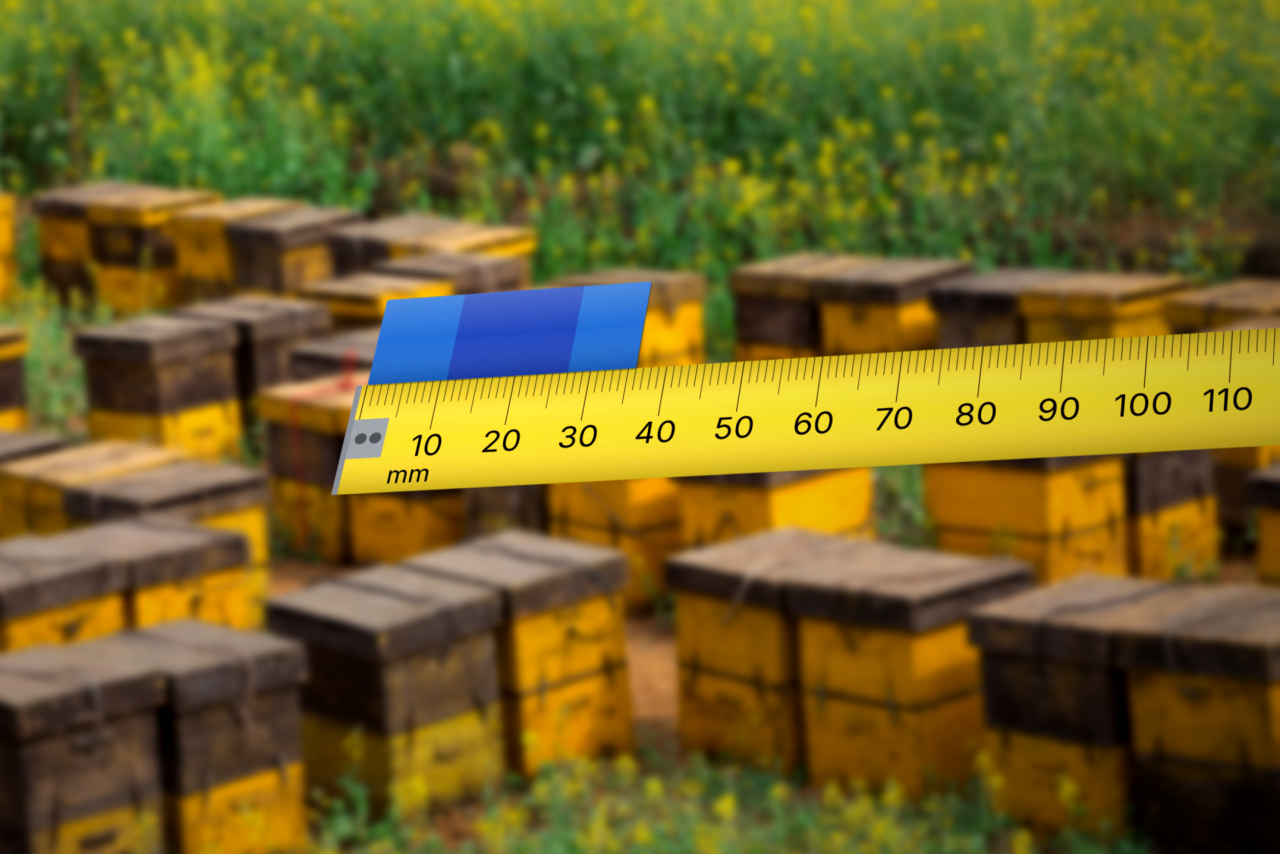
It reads value=36 unit=mm
